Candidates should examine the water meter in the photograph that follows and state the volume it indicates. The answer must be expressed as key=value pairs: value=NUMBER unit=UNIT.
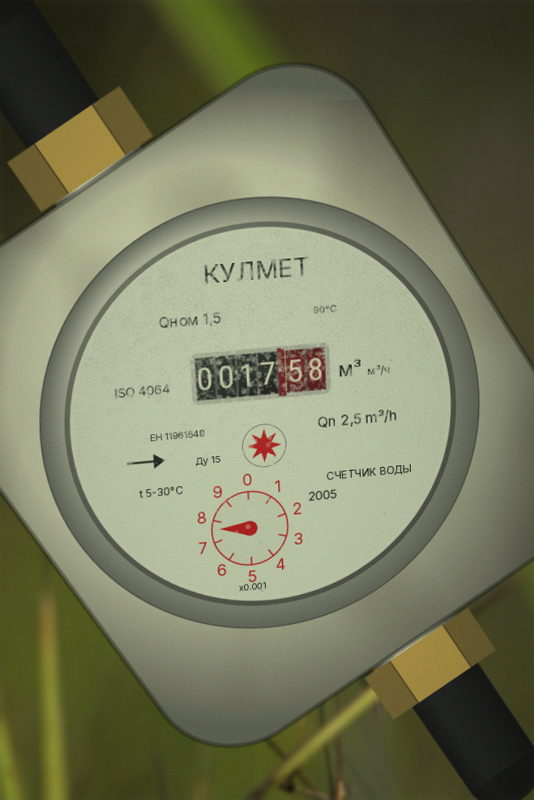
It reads value=17.587 unit=m³
